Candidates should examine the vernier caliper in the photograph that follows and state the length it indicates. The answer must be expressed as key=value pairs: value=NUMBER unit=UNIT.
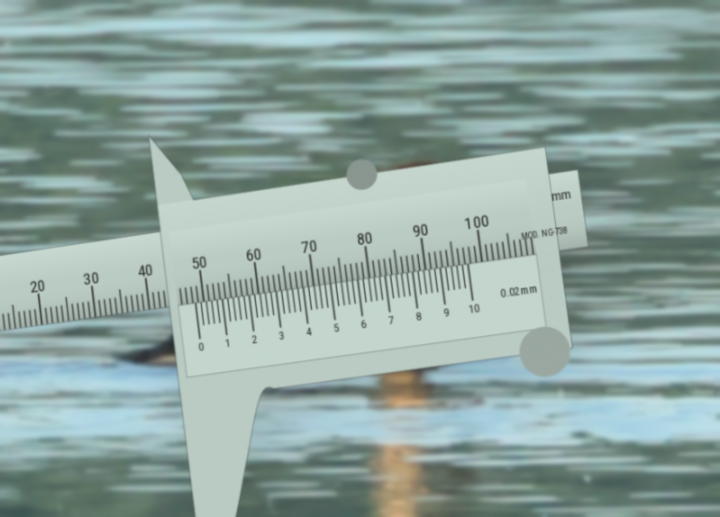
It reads value=48.5 unit=mm
